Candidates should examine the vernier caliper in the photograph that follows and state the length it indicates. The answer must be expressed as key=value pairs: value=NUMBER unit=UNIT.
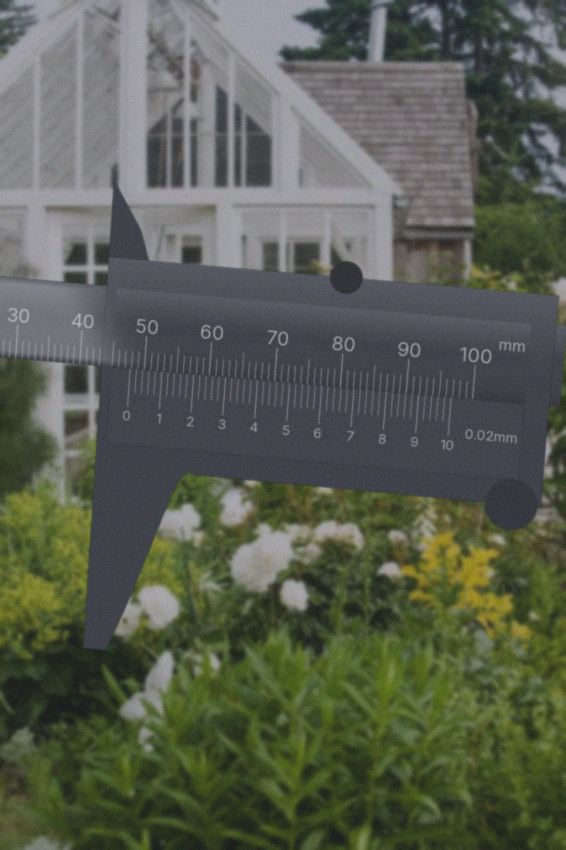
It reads value=47.8 unit=mm
